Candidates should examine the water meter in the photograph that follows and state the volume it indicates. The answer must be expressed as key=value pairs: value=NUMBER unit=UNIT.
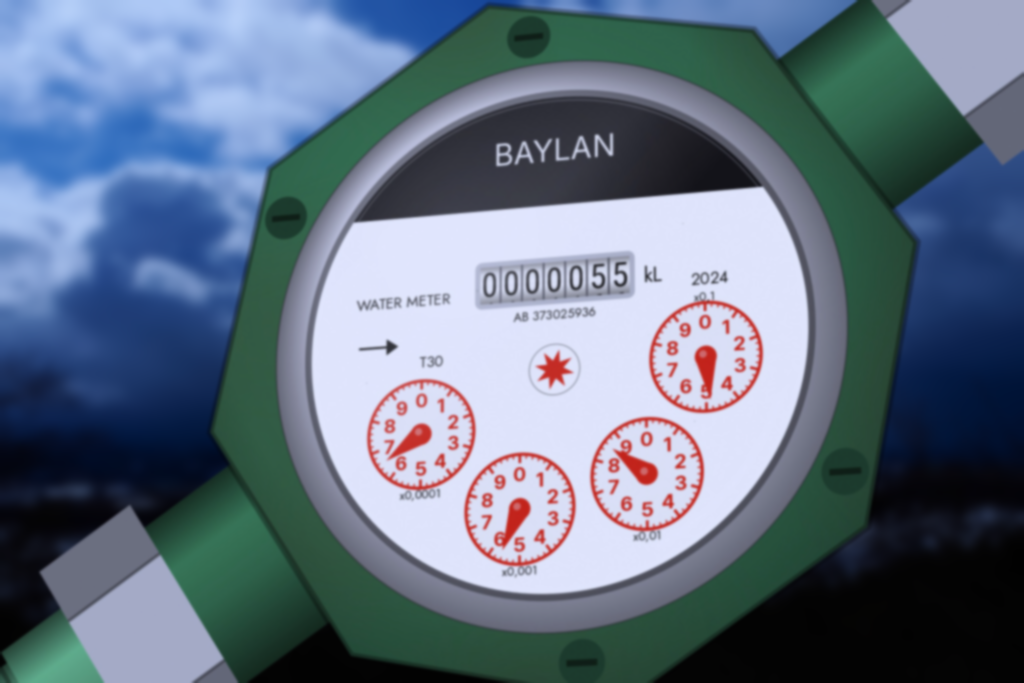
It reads value=55.4856 unit=kL
